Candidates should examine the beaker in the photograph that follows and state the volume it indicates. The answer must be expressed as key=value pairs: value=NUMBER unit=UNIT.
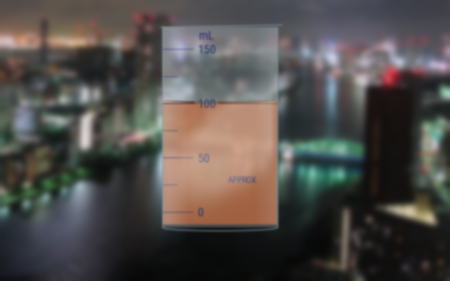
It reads value=100 unit=mL
